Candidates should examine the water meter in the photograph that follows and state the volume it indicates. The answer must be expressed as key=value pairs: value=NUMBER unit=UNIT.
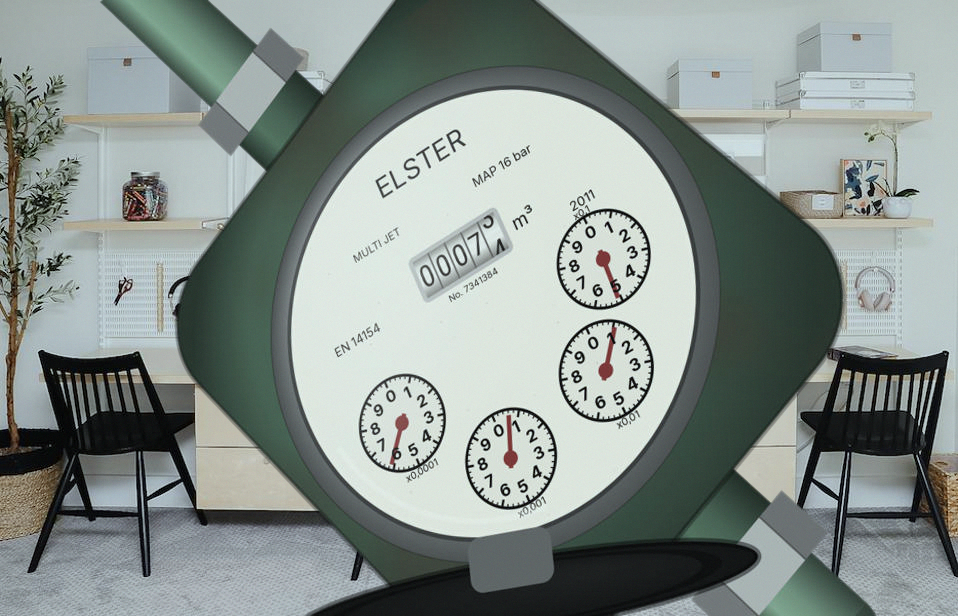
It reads value=73.5106 unit=m³
